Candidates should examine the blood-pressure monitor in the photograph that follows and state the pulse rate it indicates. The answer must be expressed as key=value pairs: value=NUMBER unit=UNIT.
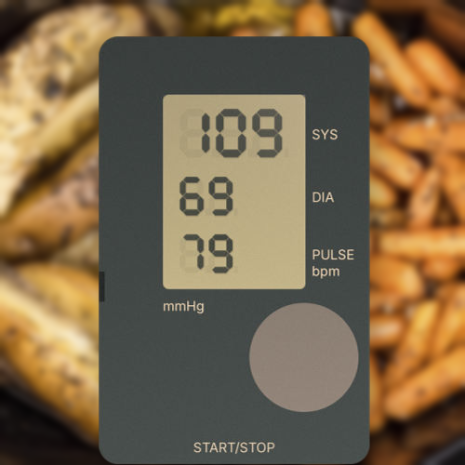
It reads value=79 unit=bpm
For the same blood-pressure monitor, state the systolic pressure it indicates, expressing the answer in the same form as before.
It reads value=109 unit=mmHg
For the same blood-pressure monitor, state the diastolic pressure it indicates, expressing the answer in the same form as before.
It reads value=69 unit=mmHg
